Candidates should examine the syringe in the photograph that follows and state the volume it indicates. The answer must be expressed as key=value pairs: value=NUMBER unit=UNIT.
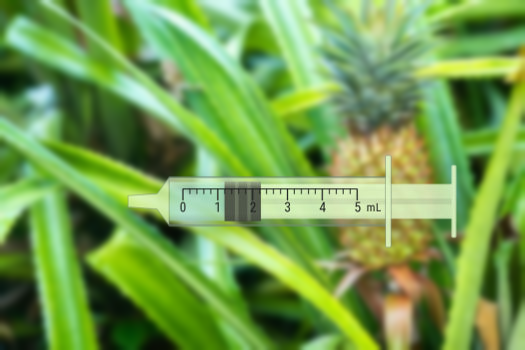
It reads value=1.2 unit=mL
